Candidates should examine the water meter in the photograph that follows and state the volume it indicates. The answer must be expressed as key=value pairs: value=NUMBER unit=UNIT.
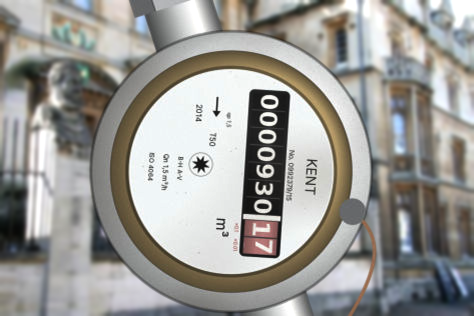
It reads value=930.17 unit=m³
